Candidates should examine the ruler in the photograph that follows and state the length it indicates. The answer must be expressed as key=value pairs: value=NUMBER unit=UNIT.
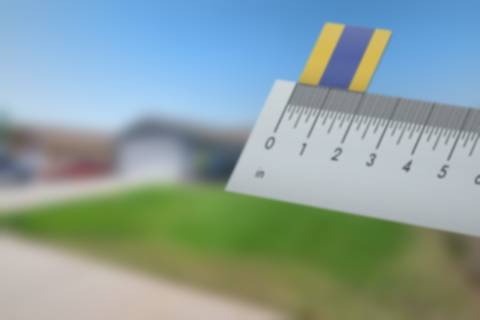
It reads value=2 unit=in
